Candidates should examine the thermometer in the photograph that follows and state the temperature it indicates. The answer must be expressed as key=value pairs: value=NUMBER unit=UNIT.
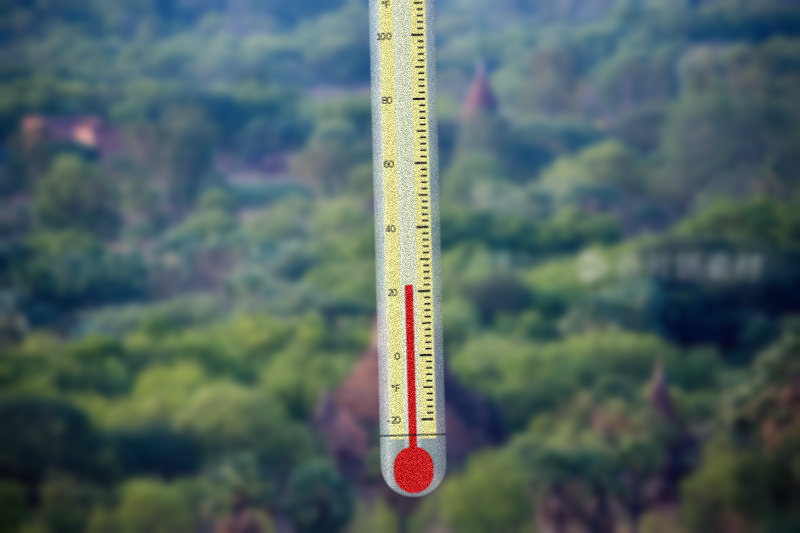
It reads value=22 unit=°F
